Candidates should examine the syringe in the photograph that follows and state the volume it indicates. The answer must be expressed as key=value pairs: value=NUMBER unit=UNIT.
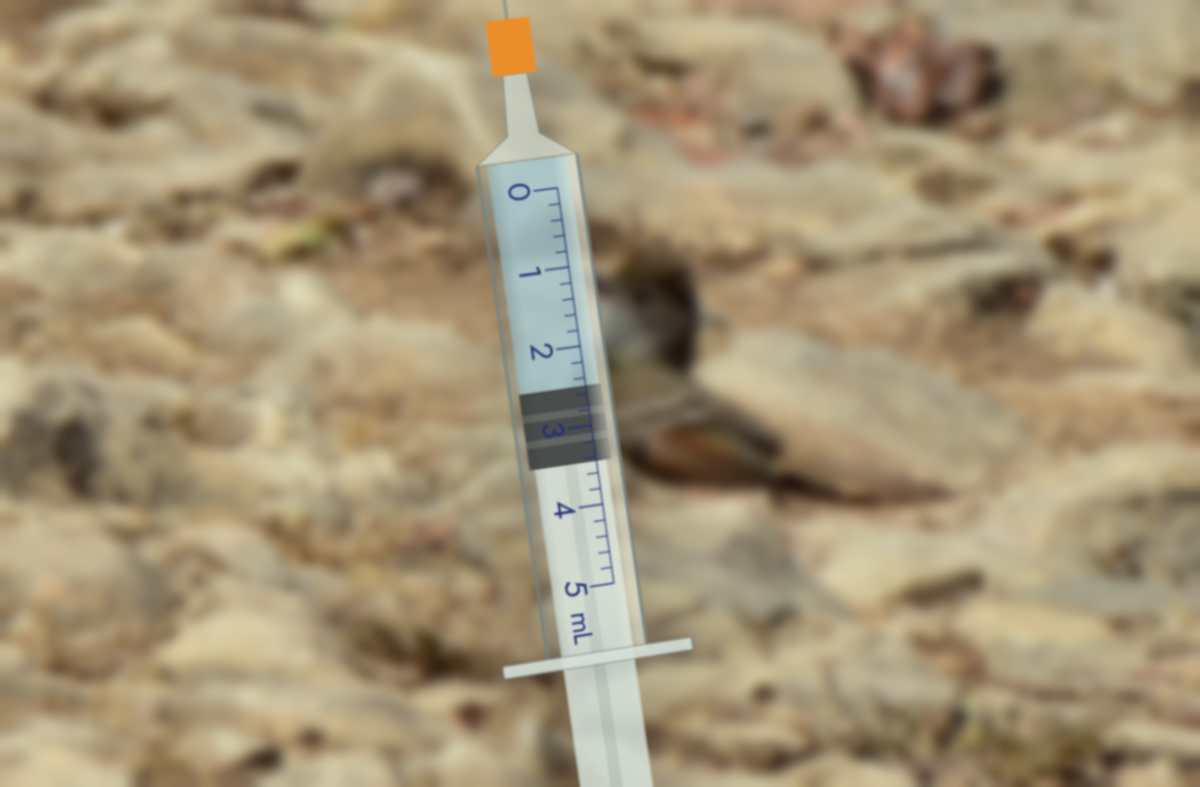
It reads value=2.5 unit=mL
